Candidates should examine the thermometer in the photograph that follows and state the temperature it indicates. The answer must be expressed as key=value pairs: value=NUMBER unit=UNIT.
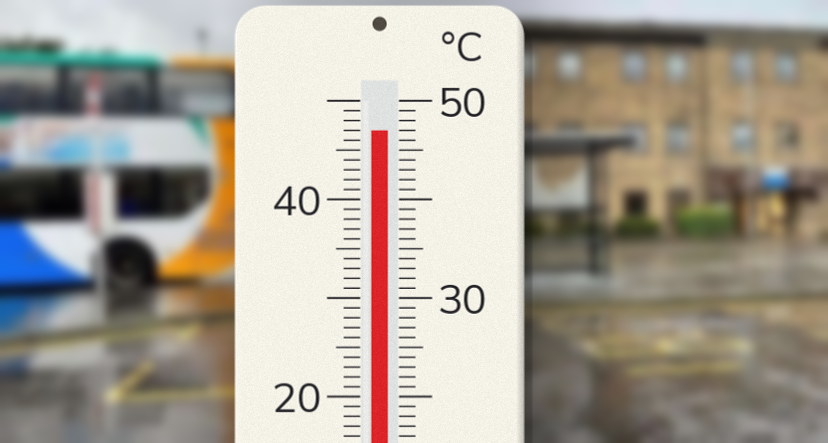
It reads value=47 unit=°C
